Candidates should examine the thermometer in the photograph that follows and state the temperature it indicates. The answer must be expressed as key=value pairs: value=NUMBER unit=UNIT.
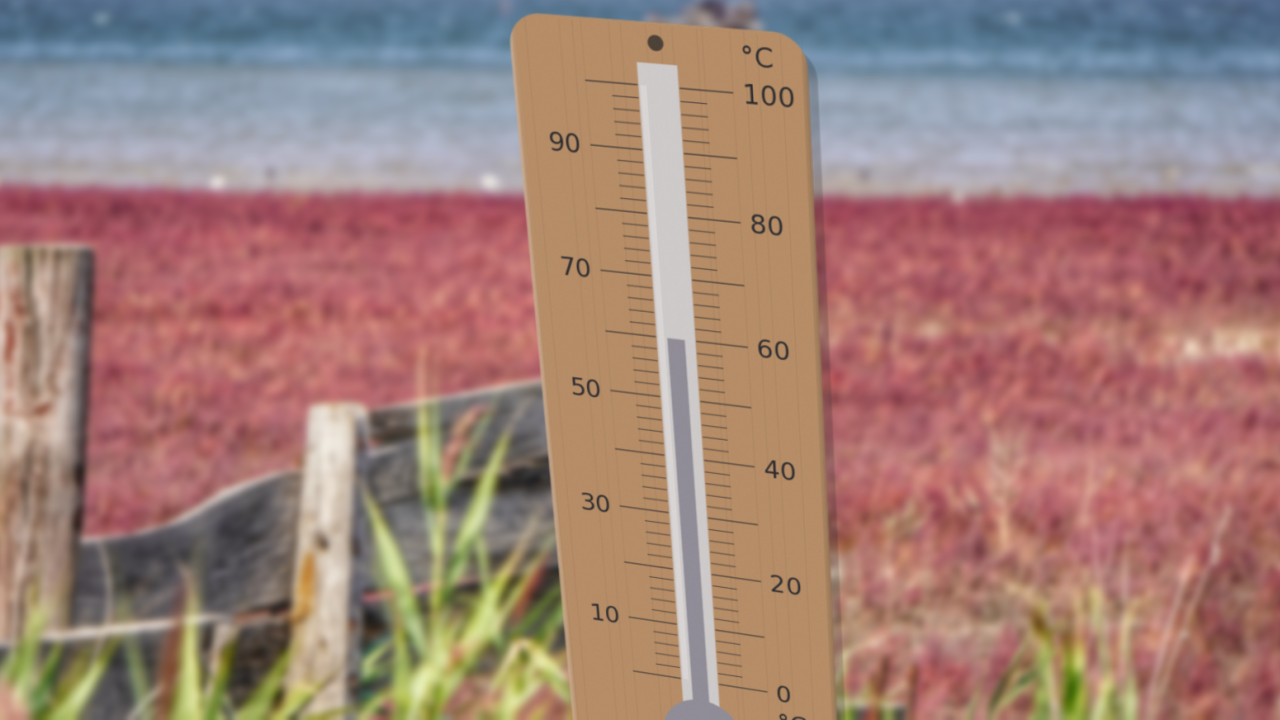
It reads value=60 unit=°C
